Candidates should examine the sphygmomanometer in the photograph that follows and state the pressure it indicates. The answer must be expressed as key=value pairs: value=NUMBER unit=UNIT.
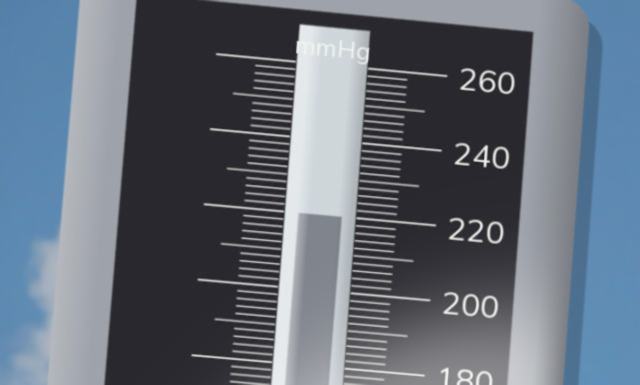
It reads value=220 unit=mmHg
